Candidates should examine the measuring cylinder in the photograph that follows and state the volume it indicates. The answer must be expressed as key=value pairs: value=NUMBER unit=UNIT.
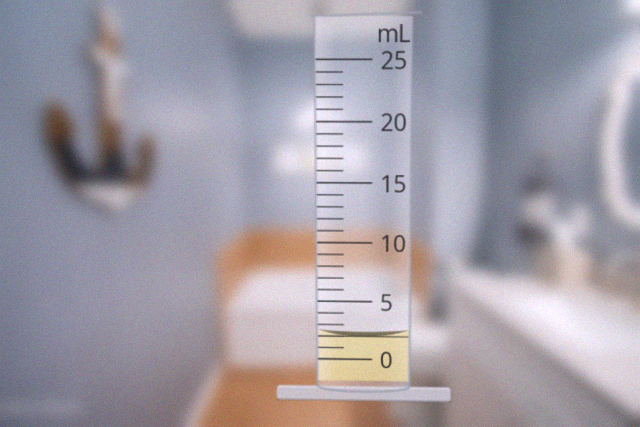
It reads value=2 unit=mL
